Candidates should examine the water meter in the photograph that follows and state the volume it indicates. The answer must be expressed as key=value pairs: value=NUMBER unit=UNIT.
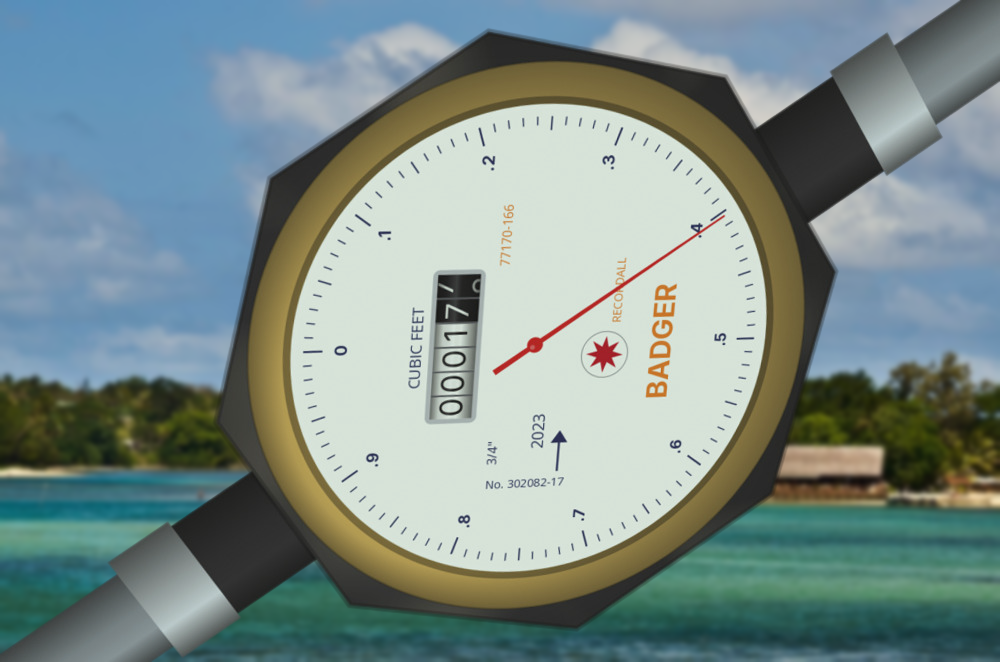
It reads value=177.40 unit=ft³
